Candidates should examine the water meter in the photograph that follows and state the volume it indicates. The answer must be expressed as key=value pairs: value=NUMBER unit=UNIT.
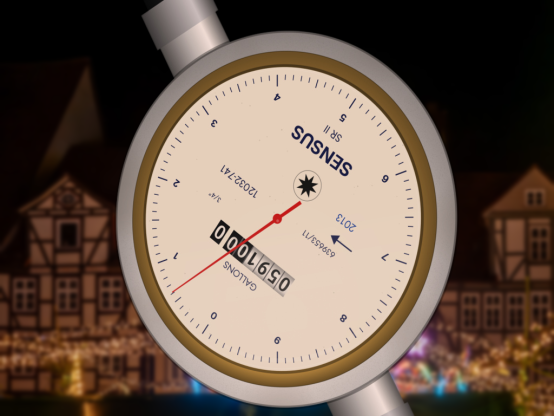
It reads value=591000.6 unit=gal
